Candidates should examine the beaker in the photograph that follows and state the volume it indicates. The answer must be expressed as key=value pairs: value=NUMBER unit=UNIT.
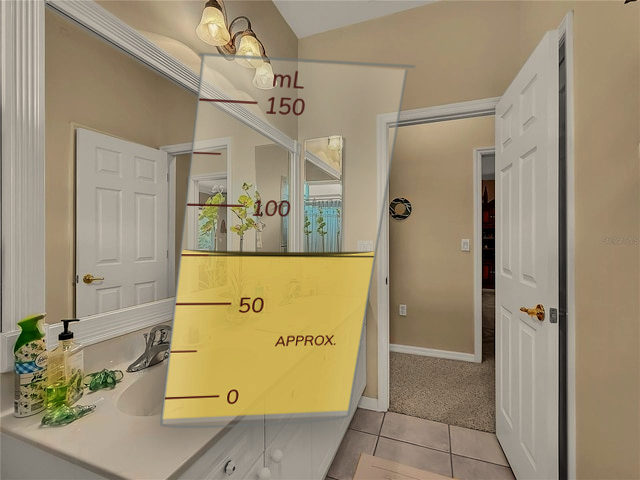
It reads value=75 unit=mL
